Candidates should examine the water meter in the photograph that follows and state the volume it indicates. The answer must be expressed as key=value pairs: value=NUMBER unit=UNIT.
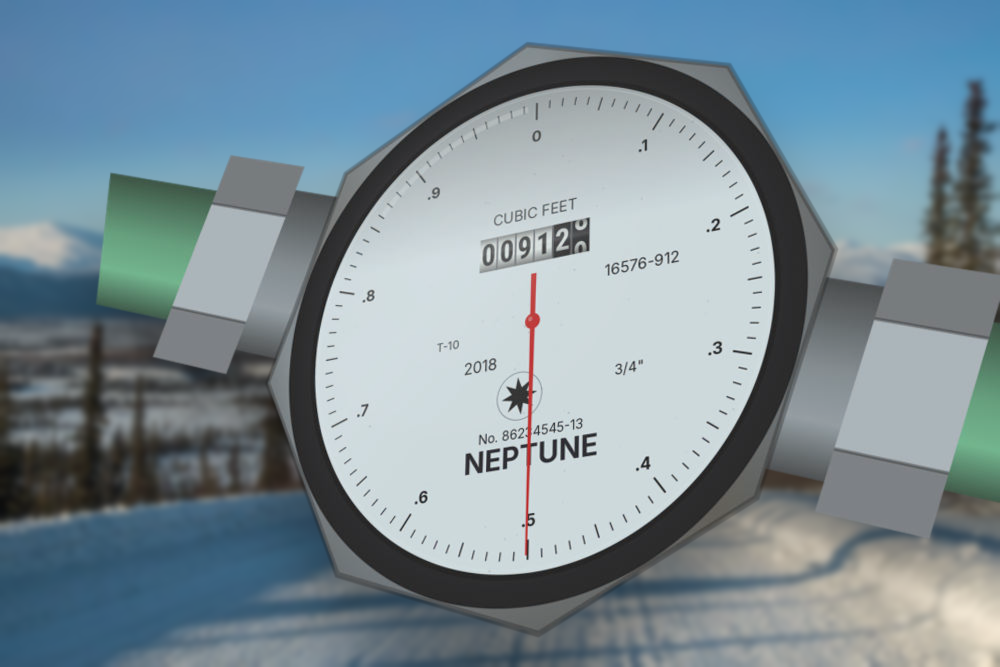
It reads value=9128.50 unit=ft³
